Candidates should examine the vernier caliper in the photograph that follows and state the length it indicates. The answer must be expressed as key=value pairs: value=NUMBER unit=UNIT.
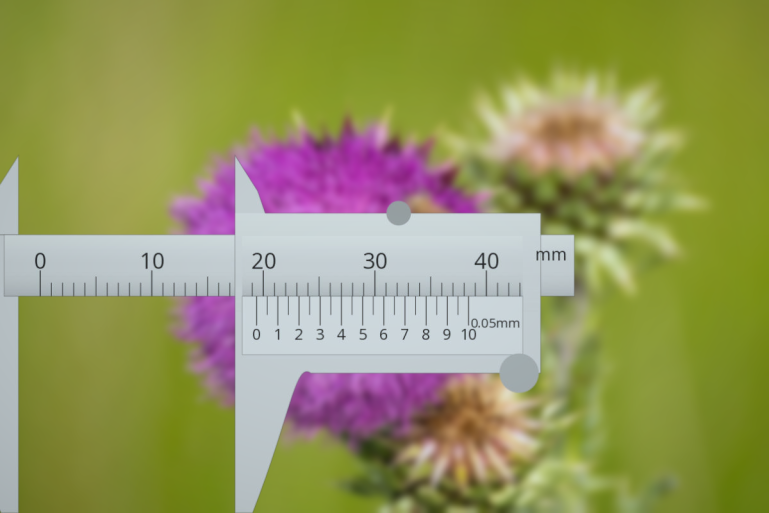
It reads value=19.4 unit=mm
